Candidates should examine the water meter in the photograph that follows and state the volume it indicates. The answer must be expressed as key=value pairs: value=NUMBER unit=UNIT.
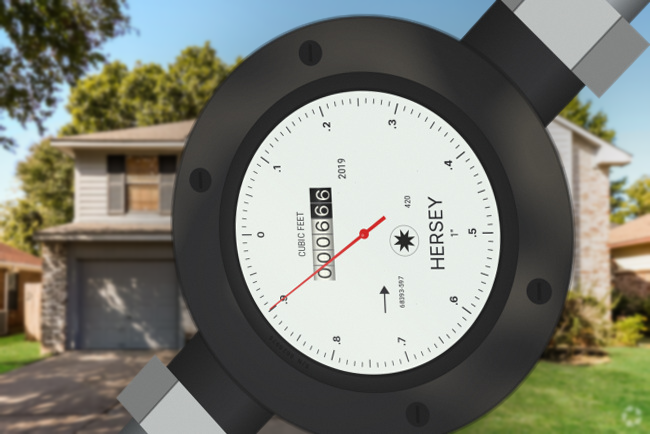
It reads value=665.90 unit=ft³
